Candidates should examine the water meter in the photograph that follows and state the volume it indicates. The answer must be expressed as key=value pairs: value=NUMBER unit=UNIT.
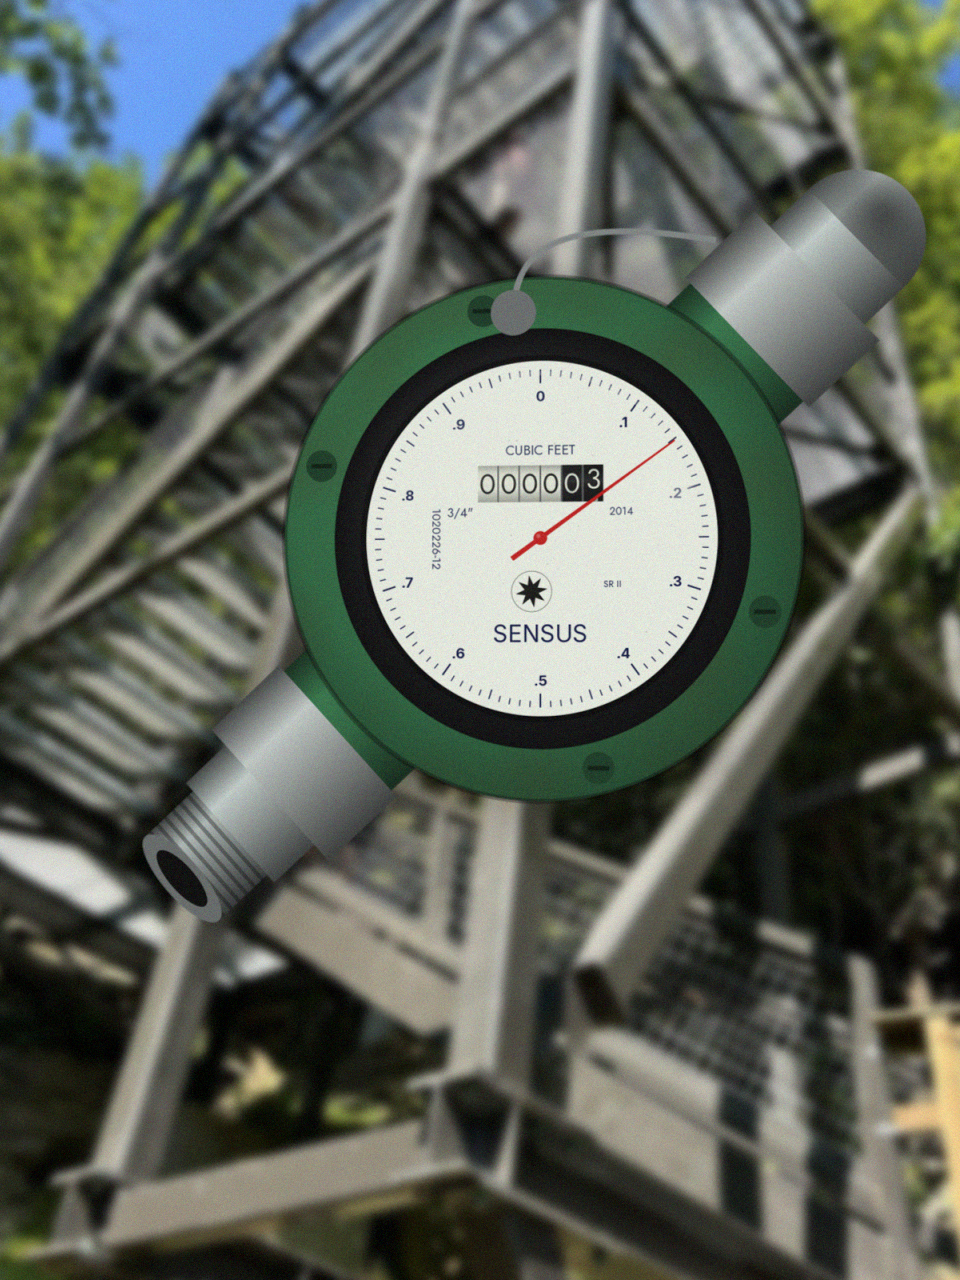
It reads value=3.15 unit=ft³
